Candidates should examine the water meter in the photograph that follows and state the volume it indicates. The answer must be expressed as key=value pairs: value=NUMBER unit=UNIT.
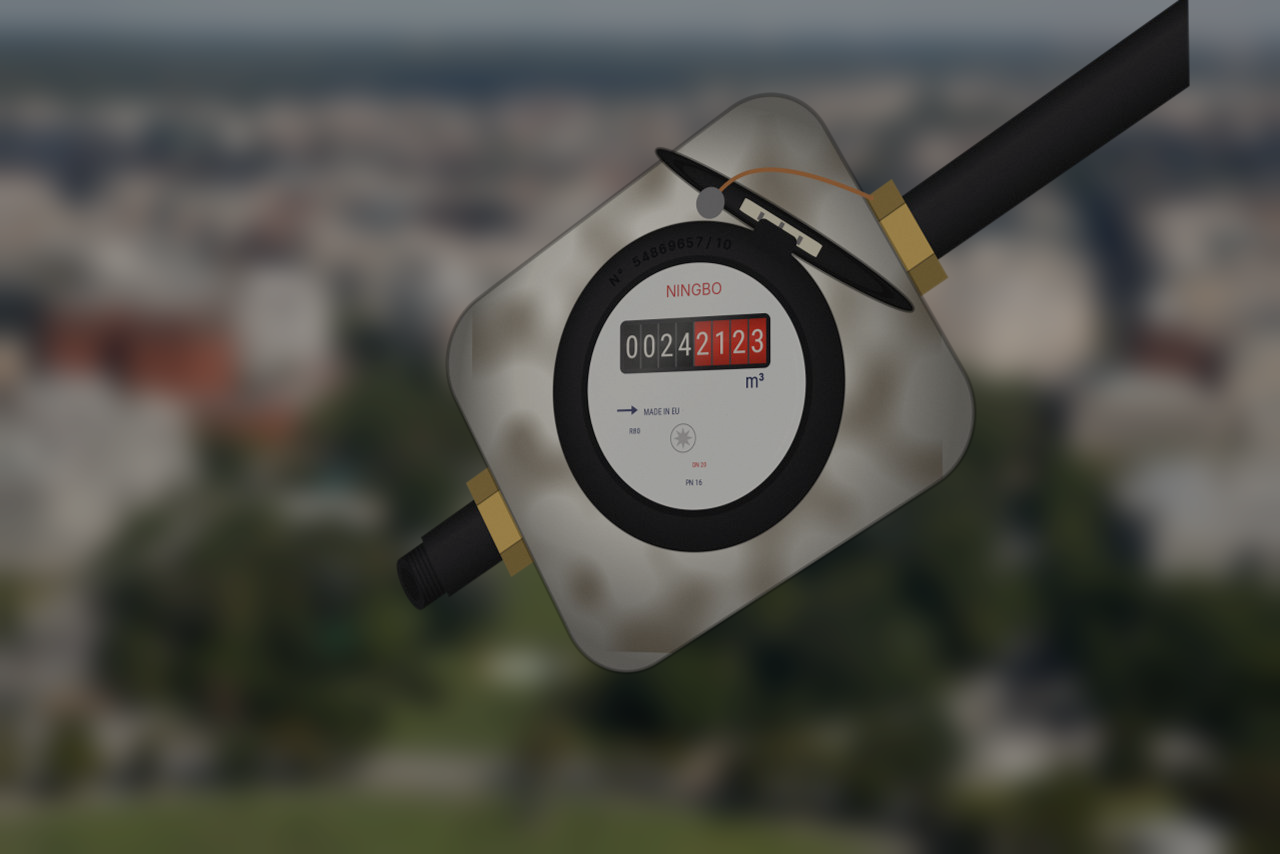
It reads value=24.2123 unit=m³
